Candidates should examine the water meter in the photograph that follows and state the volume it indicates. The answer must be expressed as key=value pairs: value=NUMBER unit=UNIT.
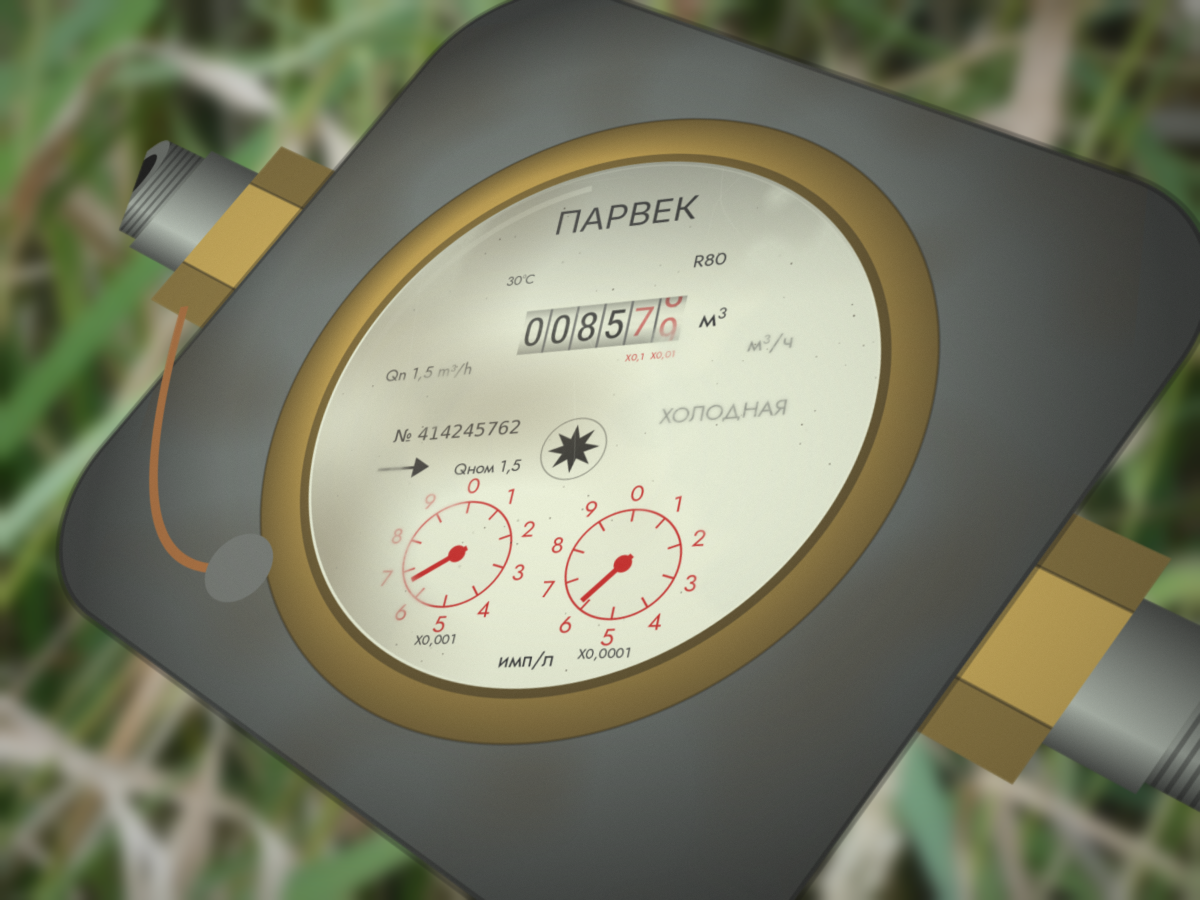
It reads value=85.7866 unit=m³
